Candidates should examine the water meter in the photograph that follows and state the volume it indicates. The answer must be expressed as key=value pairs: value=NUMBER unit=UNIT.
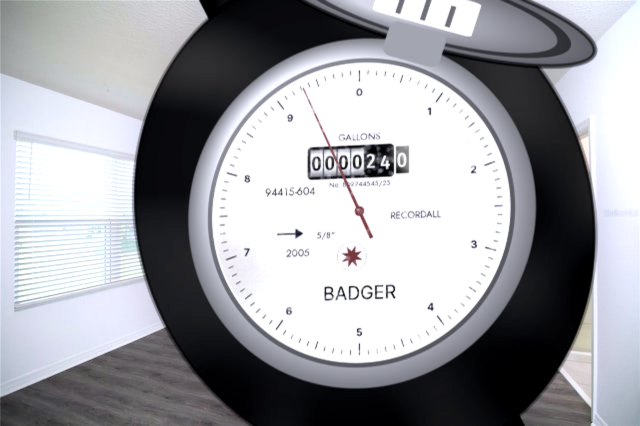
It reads value=239.3 unit=gal
